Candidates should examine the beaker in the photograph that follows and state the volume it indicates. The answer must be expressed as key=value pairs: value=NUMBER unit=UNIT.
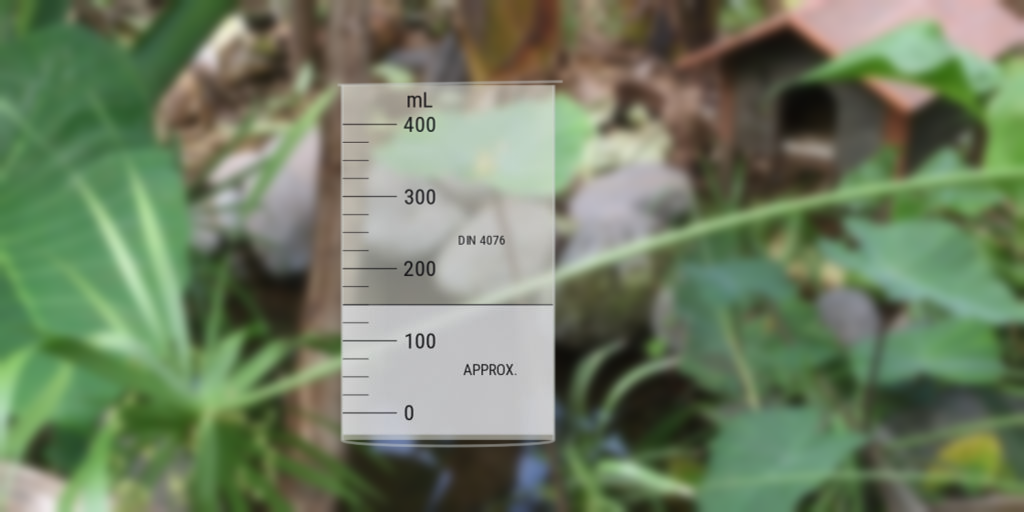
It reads value=150 unit=mL
